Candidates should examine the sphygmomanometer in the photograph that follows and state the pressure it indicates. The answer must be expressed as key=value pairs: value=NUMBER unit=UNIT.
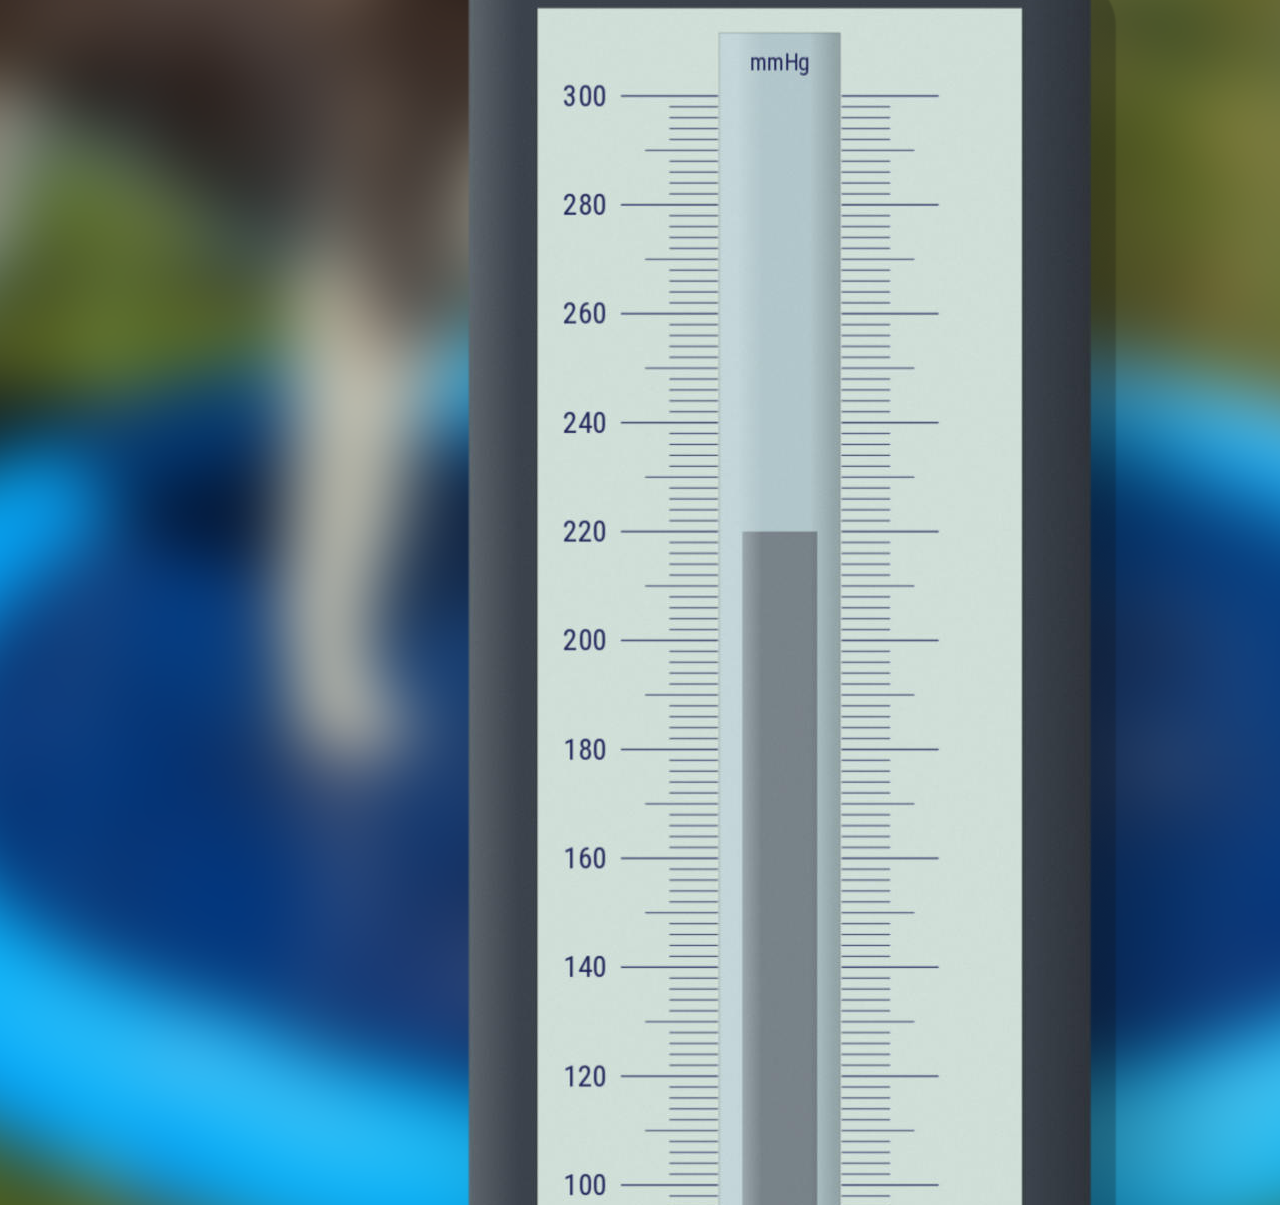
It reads value=220 unit=mmHg
